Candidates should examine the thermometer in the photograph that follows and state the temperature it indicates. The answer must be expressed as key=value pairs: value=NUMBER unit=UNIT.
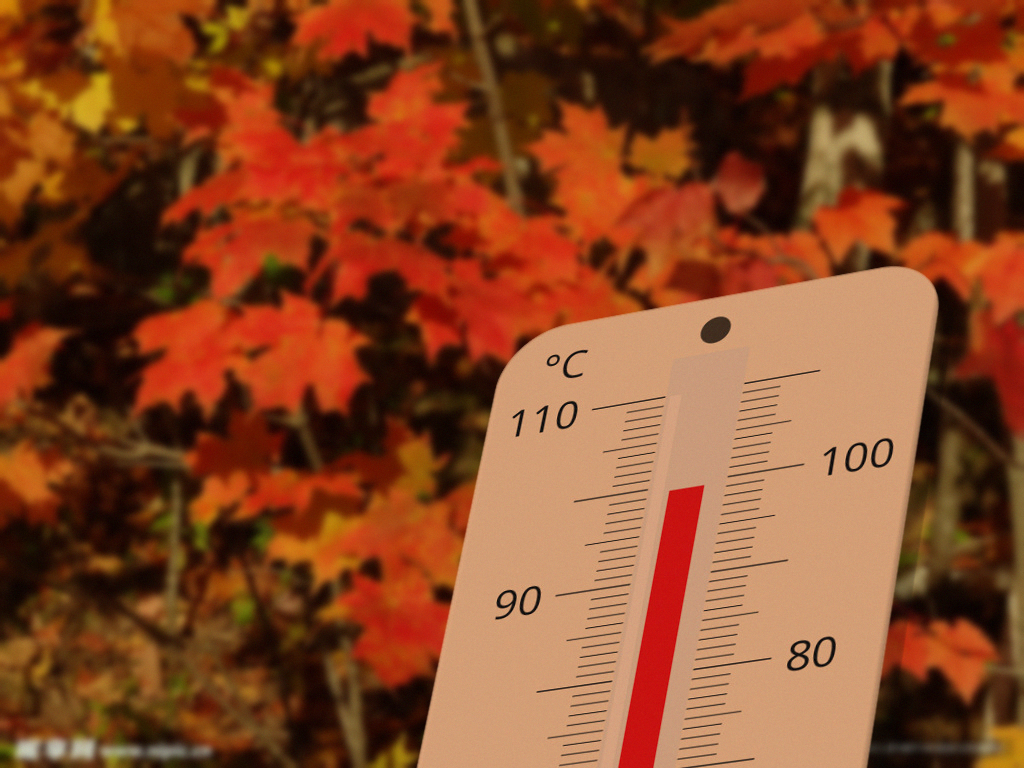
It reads value=99.5 unit=°C
